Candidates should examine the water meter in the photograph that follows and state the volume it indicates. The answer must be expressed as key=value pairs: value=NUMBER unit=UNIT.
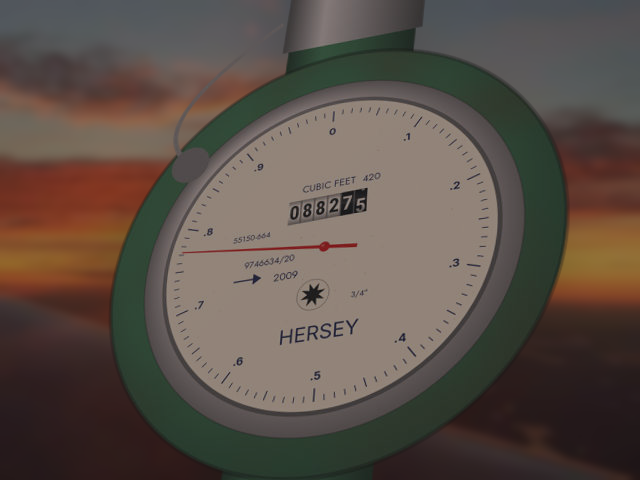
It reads value=88274.77 unit=ft³
